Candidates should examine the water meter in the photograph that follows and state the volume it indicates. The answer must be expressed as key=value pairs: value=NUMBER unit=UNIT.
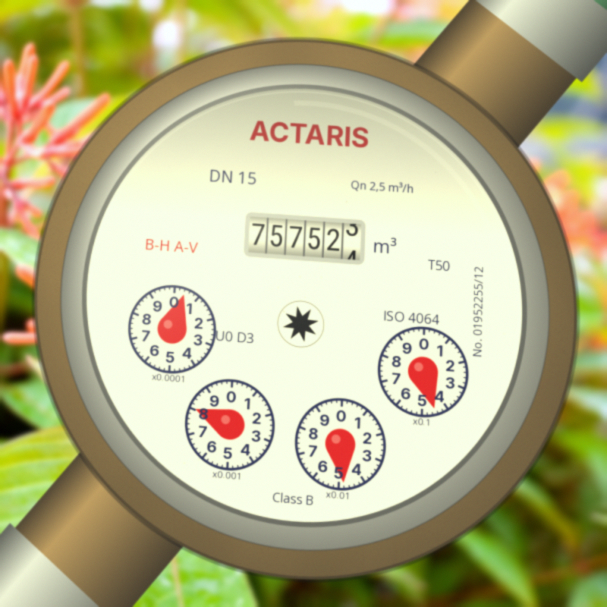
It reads value=757523.4480 unit=m³
